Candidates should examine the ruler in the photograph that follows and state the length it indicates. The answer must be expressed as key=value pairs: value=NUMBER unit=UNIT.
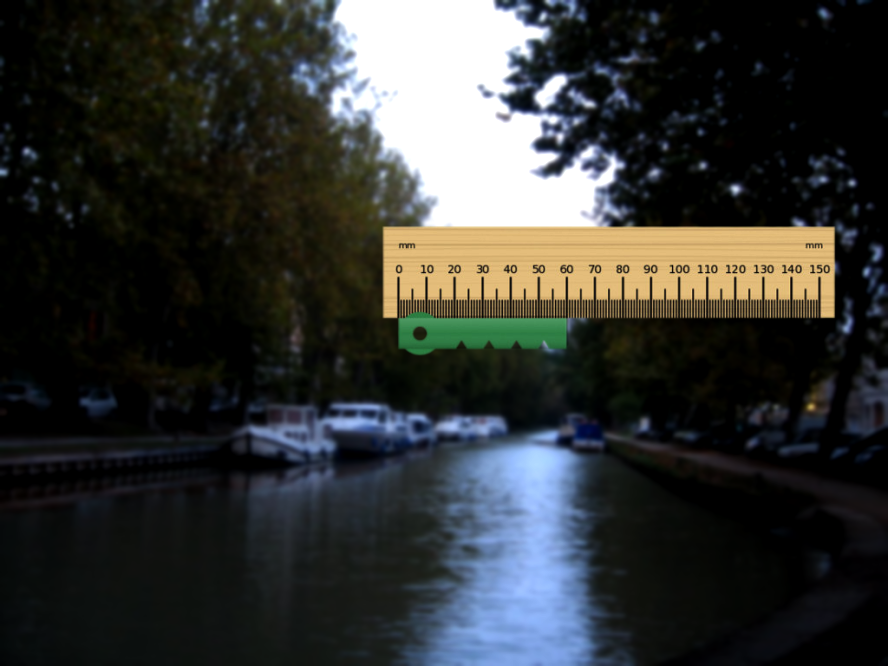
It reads value=60 unit=mm
